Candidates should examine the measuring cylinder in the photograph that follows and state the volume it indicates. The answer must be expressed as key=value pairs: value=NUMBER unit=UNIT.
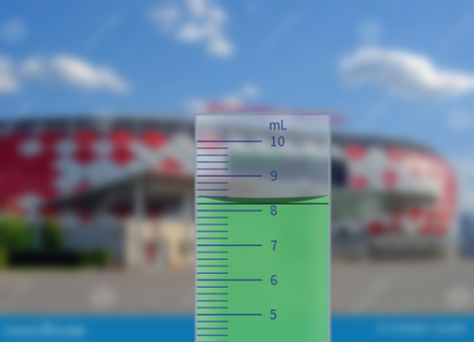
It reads value=8.2 unit=mL
